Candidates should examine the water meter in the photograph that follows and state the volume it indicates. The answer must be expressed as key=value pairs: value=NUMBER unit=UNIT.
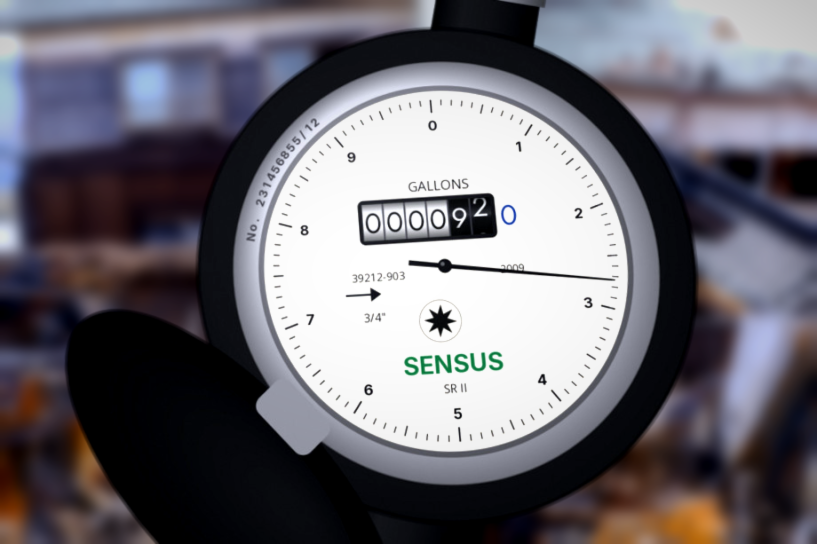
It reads value=922.7 unit=gal
